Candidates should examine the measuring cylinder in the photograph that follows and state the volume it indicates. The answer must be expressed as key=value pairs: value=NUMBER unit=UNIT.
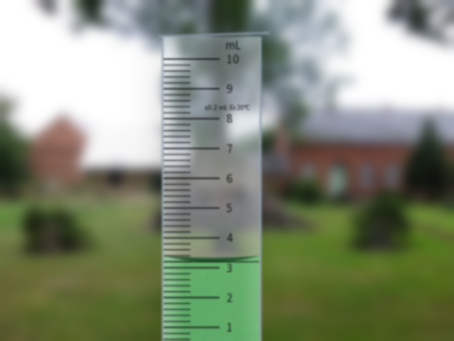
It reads value=3.2 unit=mL
